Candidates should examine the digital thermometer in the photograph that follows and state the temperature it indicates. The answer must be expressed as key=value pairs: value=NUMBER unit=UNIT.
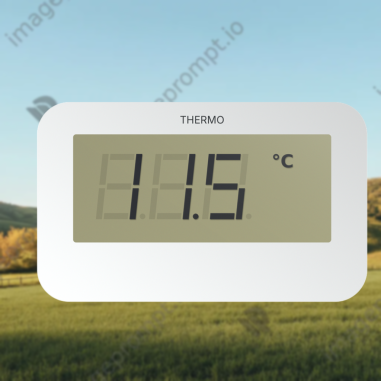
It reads value=11.5 unit=°C
